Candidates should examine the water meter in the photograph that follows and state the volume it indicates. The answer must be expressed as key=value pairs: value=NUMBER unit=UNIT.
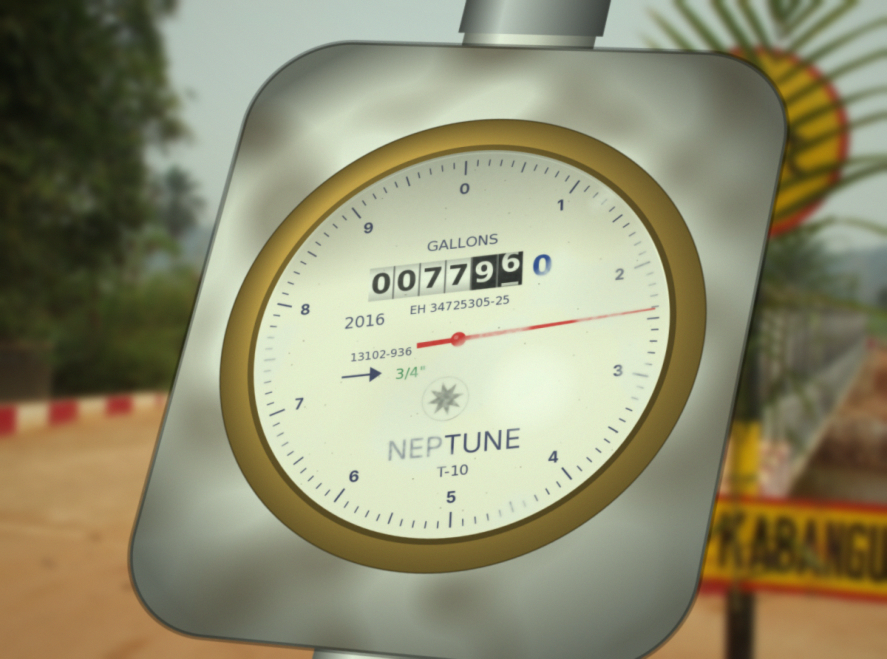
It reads value=77962.4 unit=gal
